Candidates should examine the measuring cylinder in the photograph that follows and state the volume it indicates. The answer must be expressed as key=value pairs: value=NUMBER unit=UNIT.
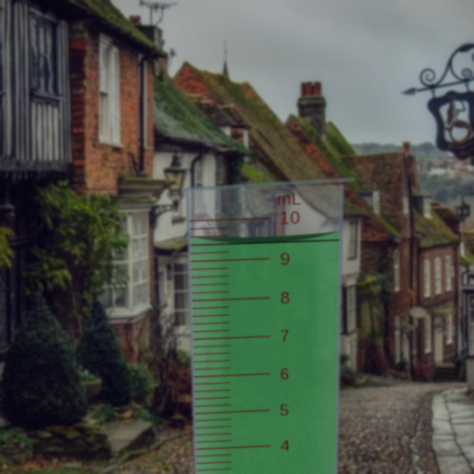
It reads value=9.4 unit=mL
